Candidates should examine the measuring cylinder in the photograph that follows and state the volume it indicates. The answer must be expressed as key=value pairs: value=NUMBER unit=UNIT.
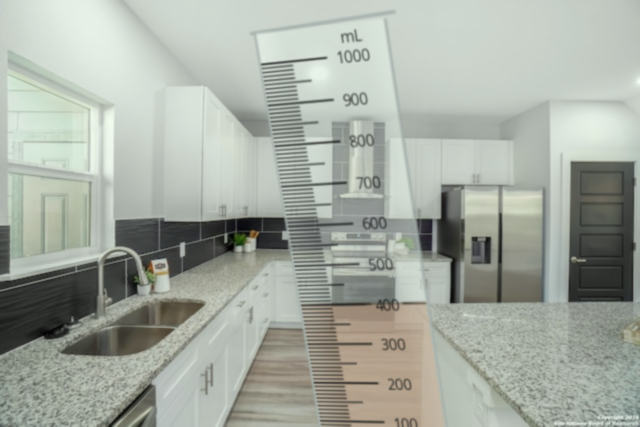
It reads value=400 unit=mL
